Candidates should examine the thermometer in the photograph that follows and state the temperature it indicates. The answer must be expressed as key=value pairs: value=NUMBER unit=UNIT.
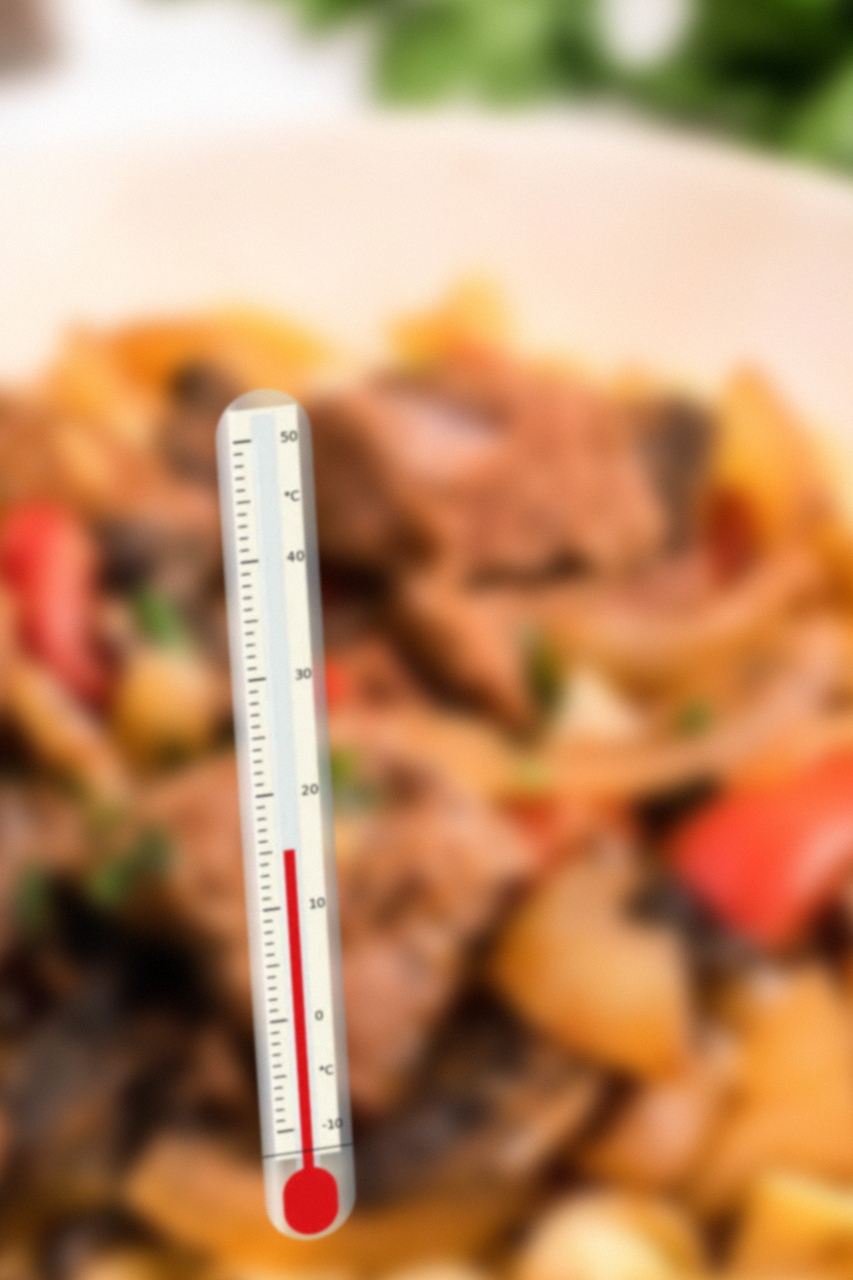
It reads value=15 unit=°C
